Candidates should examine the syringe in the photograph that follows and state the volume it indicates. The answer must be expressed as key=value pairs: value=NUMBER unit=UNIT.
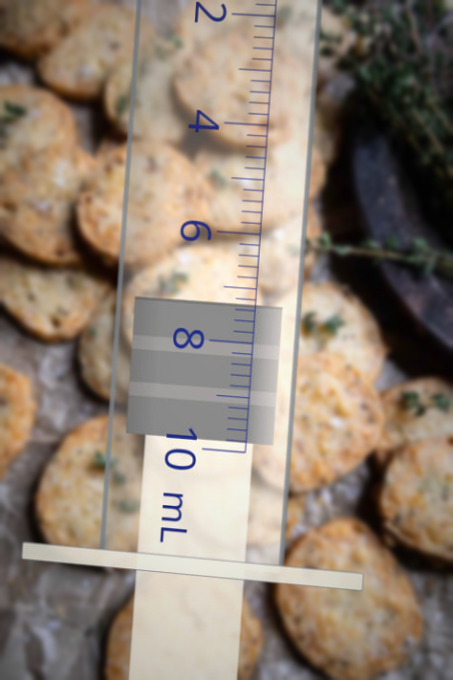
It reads value=7.3 unit=mL
